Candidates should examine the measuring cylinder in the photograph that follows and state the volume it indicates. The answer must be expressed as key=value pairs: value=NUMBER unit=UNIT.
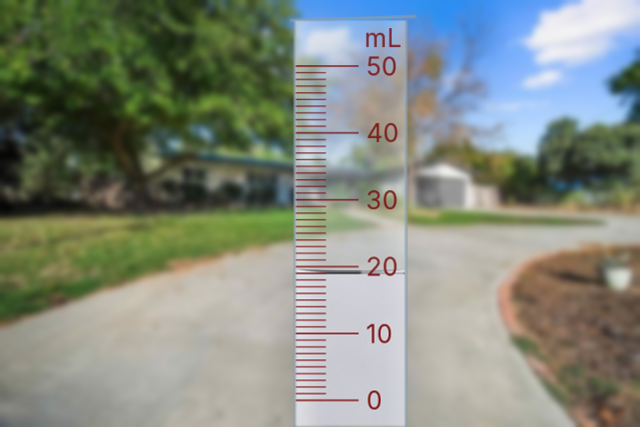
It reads value=19 unit=mL
